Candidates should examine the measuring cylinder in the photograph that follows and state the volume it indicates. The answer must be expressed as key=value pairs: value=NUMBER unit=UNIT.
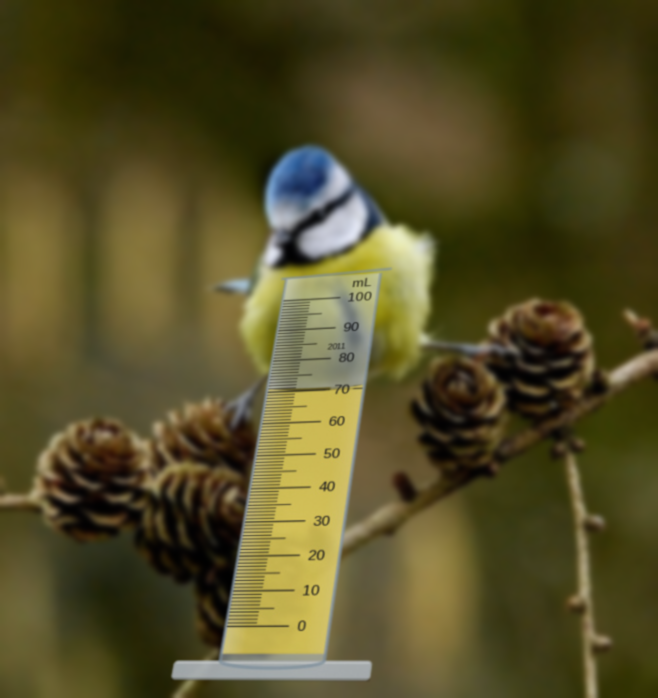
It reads value=70 unit=mL
